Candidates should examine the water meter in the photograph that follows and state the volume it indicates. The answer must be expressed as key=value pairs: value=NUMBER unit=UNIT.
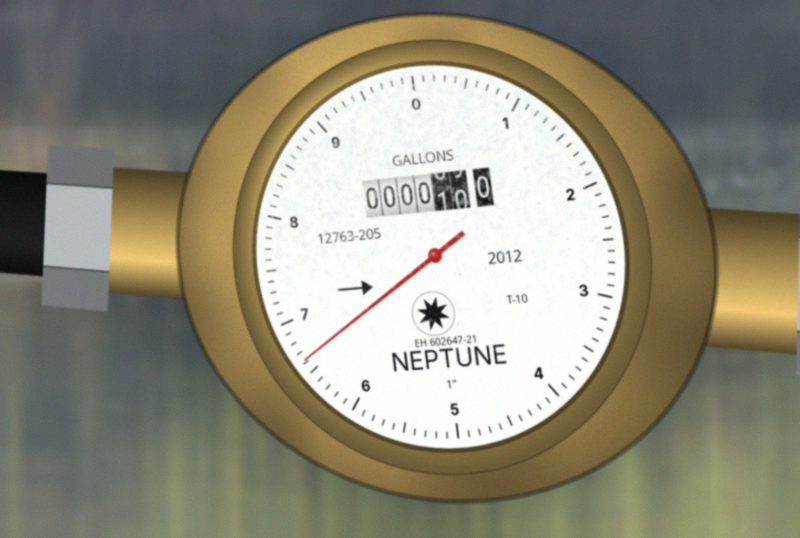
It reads value=96.6 unit=gal
